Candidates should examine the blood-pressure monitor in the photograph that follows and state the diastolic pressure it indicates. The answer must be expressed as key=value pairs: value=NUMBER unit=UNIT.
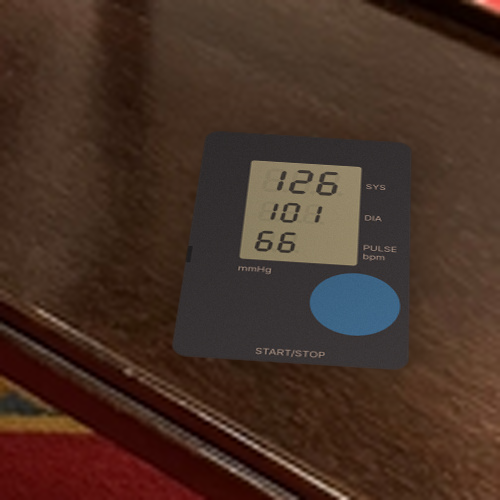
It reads value=101 unit=mmHg
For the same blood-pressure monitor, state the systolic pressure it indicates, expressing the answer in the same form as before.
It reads value=126 unit=mmHg
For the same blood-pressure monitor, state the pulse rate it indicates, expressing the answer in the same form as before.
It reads value=66 unit=bpm
